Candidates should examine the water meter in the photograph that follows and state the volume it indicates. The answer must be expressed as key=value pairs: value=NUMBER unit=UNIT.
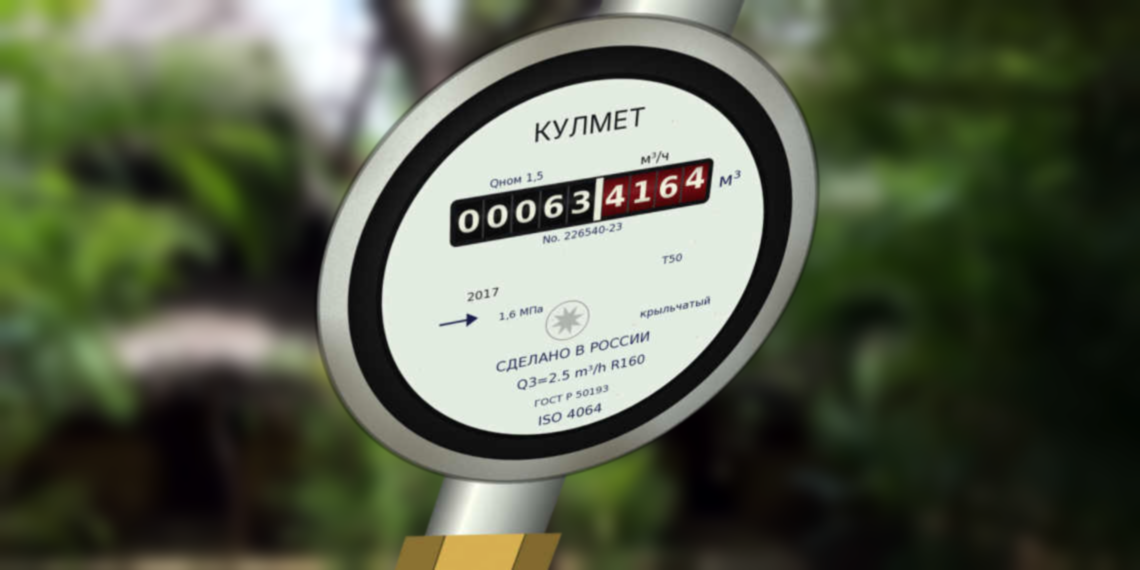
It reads value=63.4164 unit=m³
